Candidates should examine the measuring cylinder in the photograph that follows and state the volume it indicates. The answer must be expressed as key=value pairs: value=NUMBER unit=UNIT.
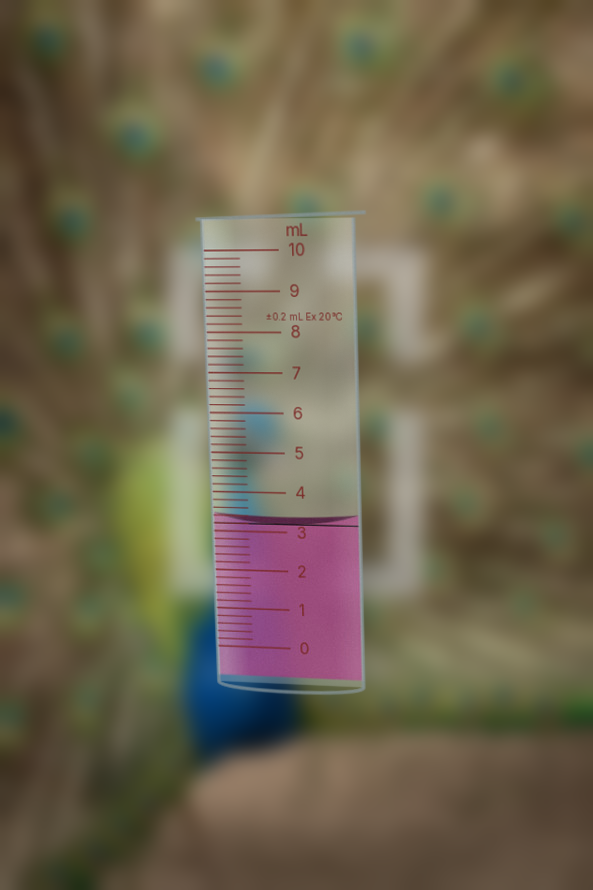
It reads value=3.2 unit=mL
